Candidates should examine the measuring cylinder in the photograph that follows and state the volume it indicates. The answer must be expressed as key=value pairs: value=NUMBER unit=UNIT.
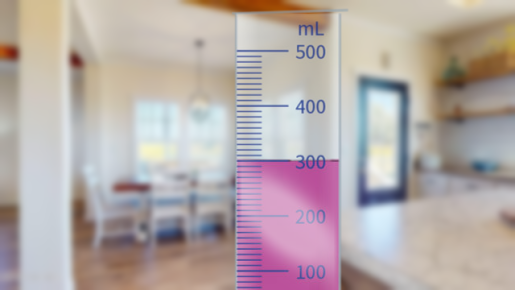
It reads value=300 unit=mL
